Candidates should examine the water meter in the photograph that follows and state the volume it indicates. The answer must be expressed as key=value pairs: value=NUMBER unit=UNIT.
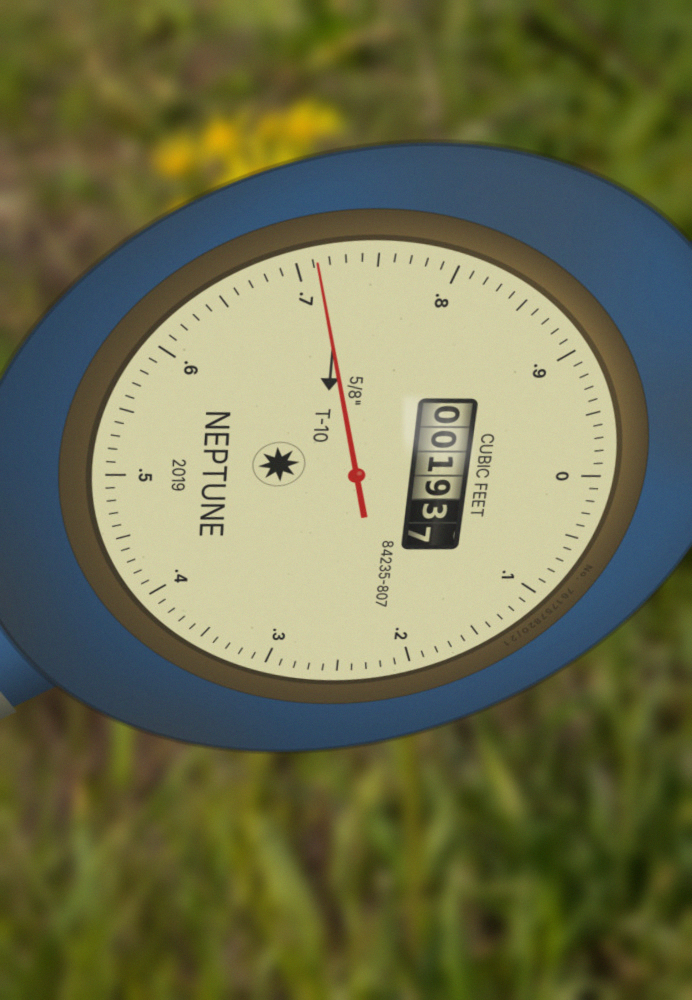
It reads value=1936.71 unit=ft³
